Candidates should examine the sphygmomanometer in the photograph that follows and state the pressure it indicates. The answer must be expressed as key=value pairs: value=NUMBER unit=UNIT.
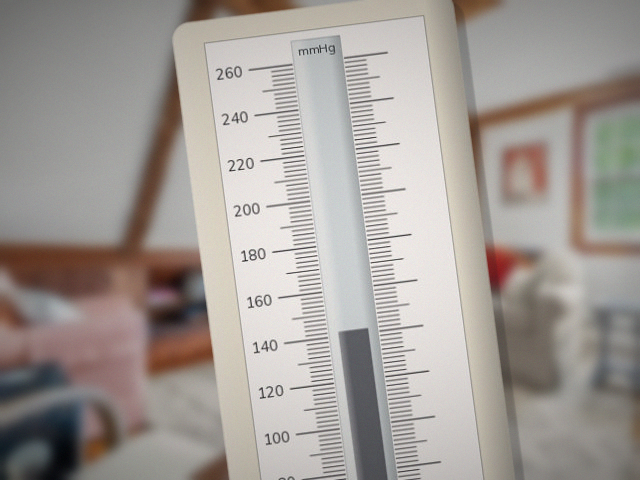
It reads value=142 unit=mmHg
